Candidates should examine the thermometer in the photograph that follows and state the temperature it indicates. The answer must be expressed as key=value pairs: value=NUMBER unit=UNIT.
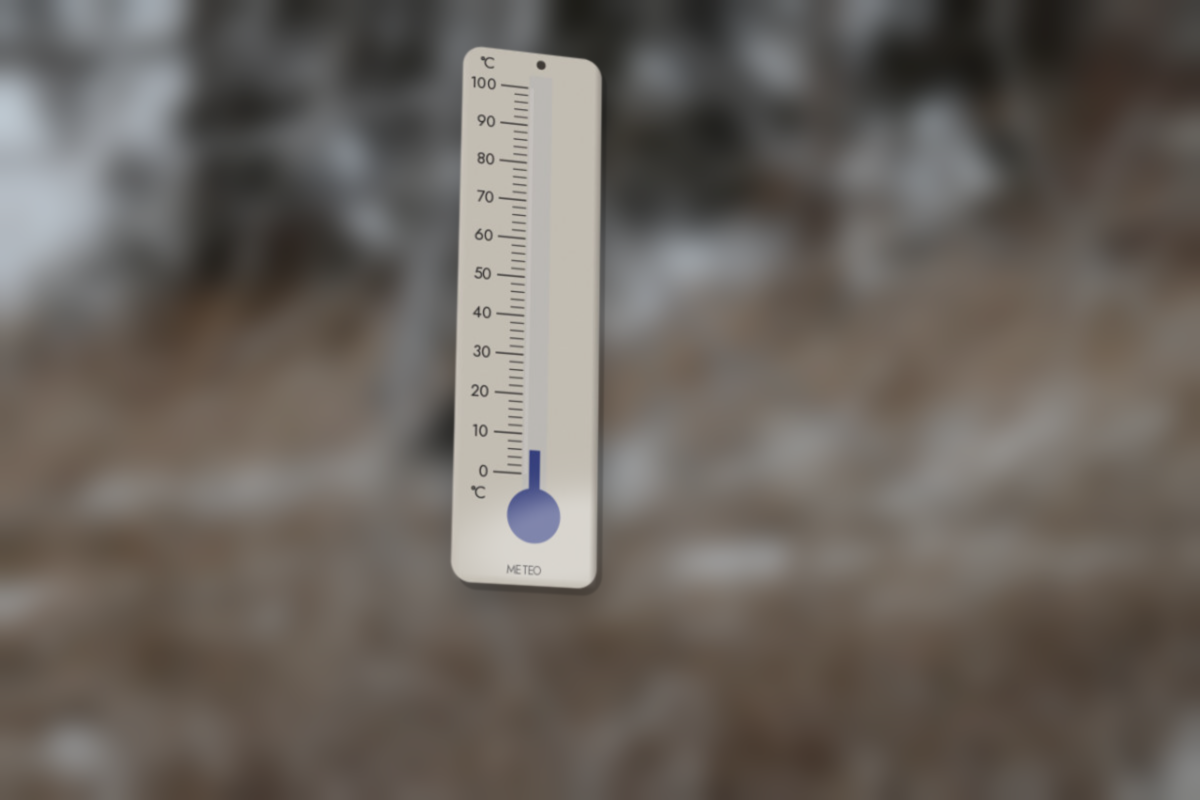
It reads value=6 unit=°C
